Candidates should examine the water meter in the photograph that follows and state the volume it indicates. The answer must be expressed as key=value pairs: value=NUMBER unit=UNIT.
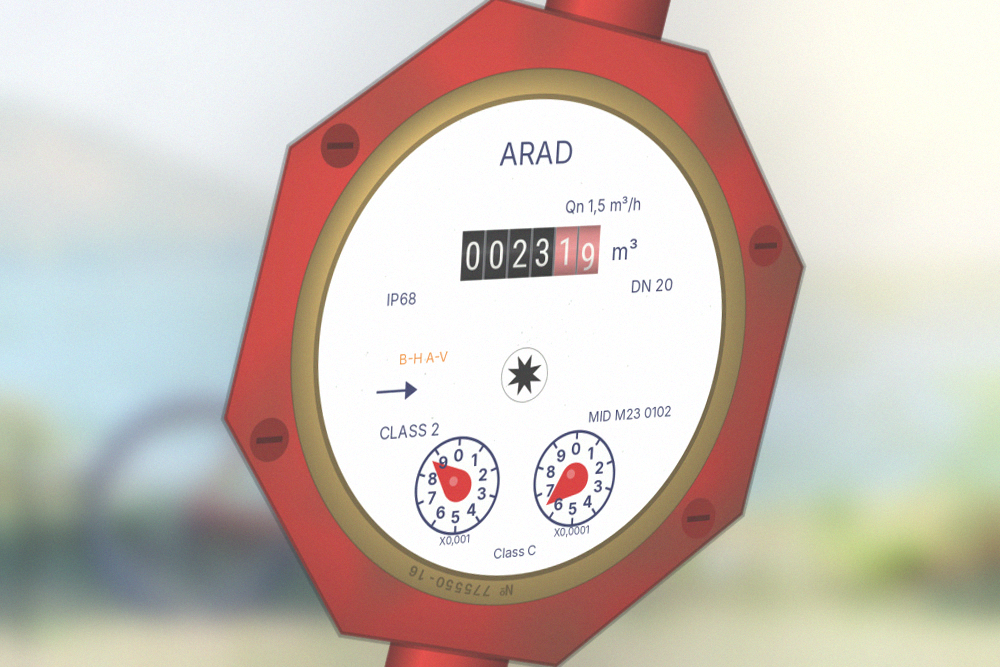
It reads value=23.1886 unit=m³
